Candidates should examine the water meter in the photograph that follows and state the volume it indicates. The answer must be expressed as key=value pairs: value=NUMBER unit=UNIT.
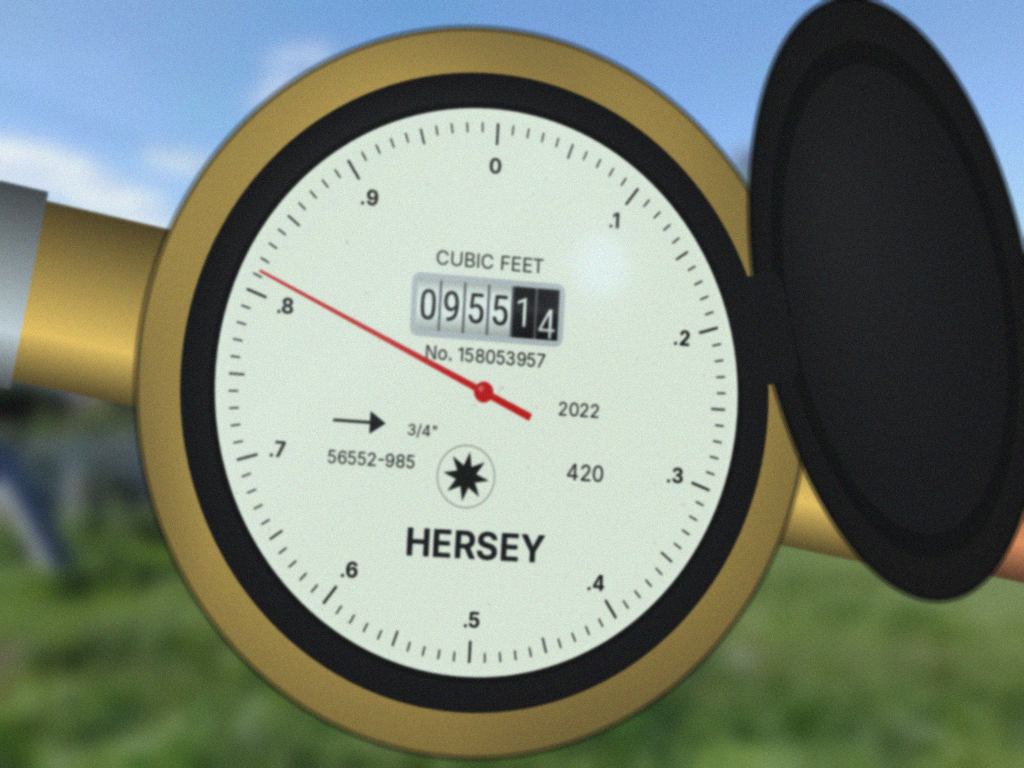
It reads value=95513.81 unit=ft³
